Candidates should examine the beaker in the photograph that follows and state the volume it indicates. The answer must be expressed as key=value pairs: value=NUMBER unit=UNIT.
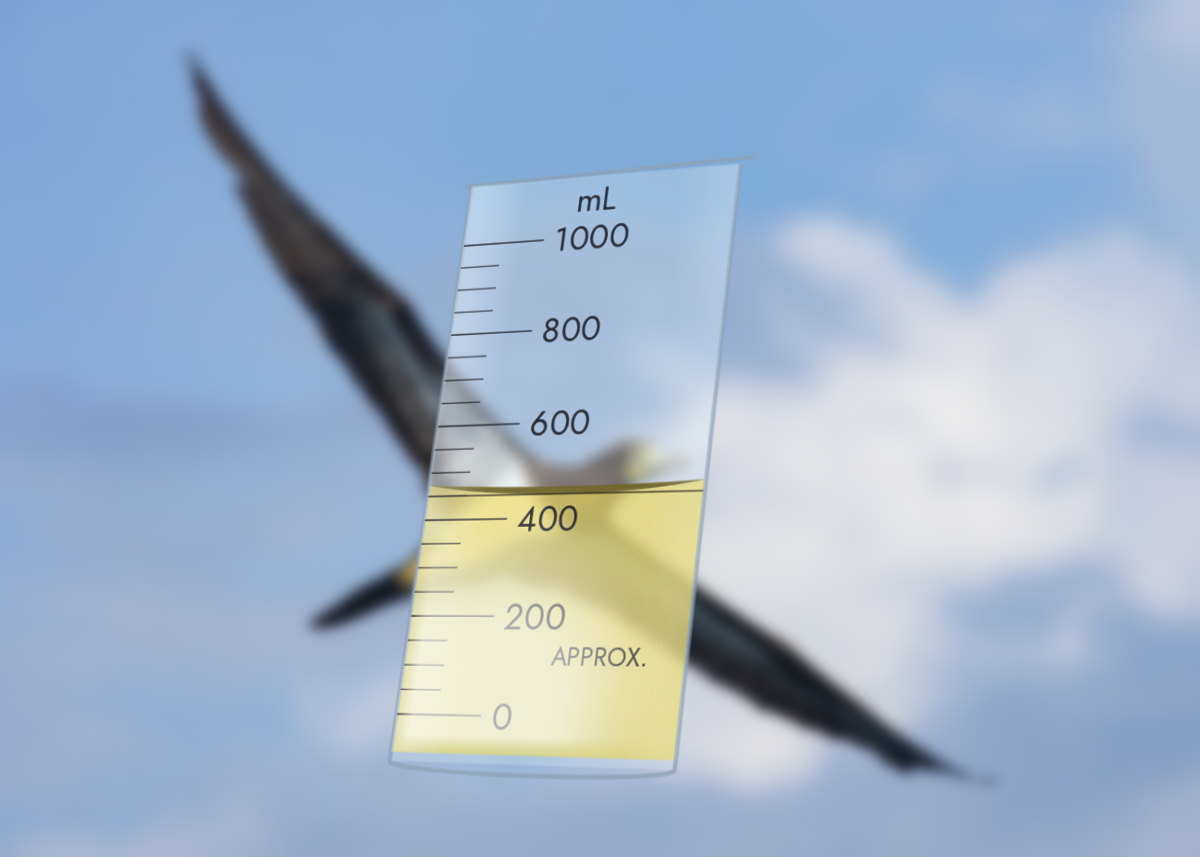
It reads value=450 unit=mL
